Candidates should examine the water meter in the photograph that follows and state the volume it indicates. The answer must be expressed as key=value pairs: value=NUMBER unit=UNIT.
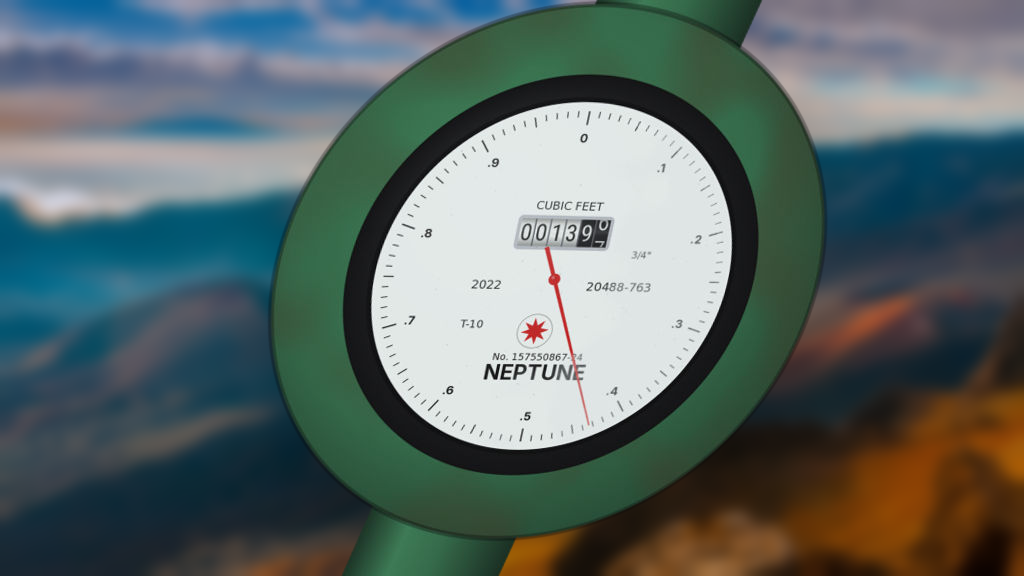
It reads value=1396.43 unit=ft³
